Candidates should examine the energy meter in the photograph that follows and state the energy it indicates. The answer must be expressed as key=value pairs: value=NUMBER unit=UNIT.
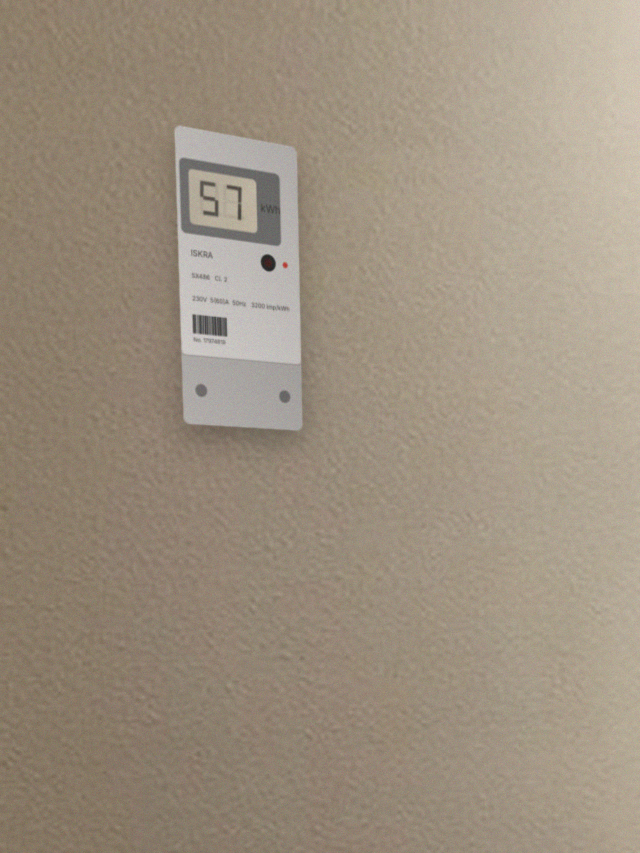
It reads value=57 unit=kWh
